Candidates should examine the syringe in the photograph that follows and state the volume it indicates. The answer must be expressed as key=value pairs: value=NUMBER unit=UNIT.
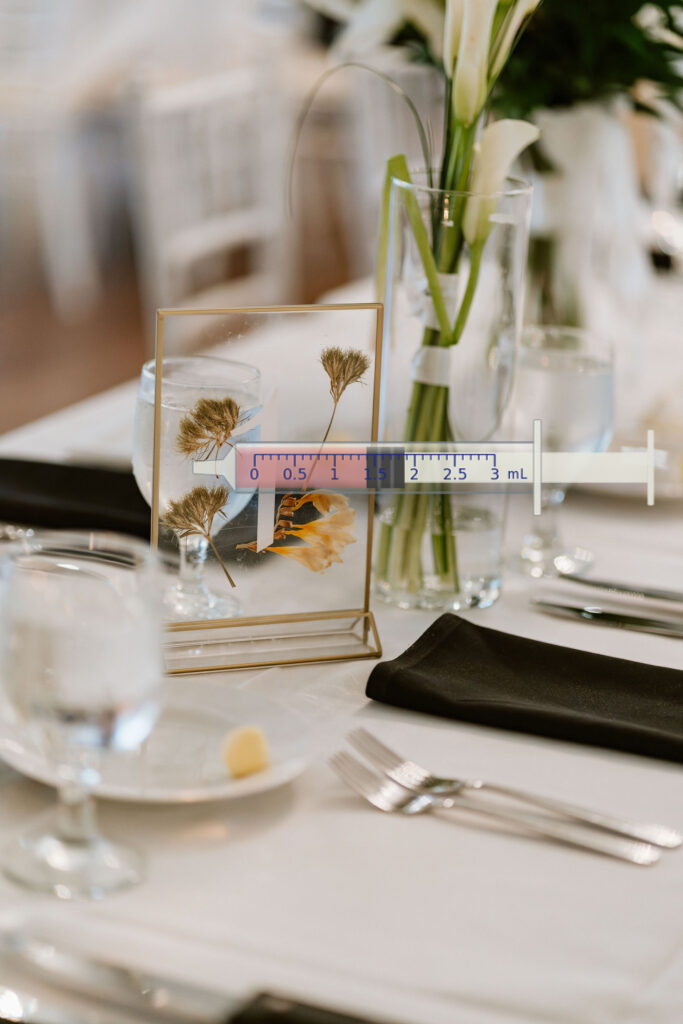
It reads value=1.4 unit=mL
